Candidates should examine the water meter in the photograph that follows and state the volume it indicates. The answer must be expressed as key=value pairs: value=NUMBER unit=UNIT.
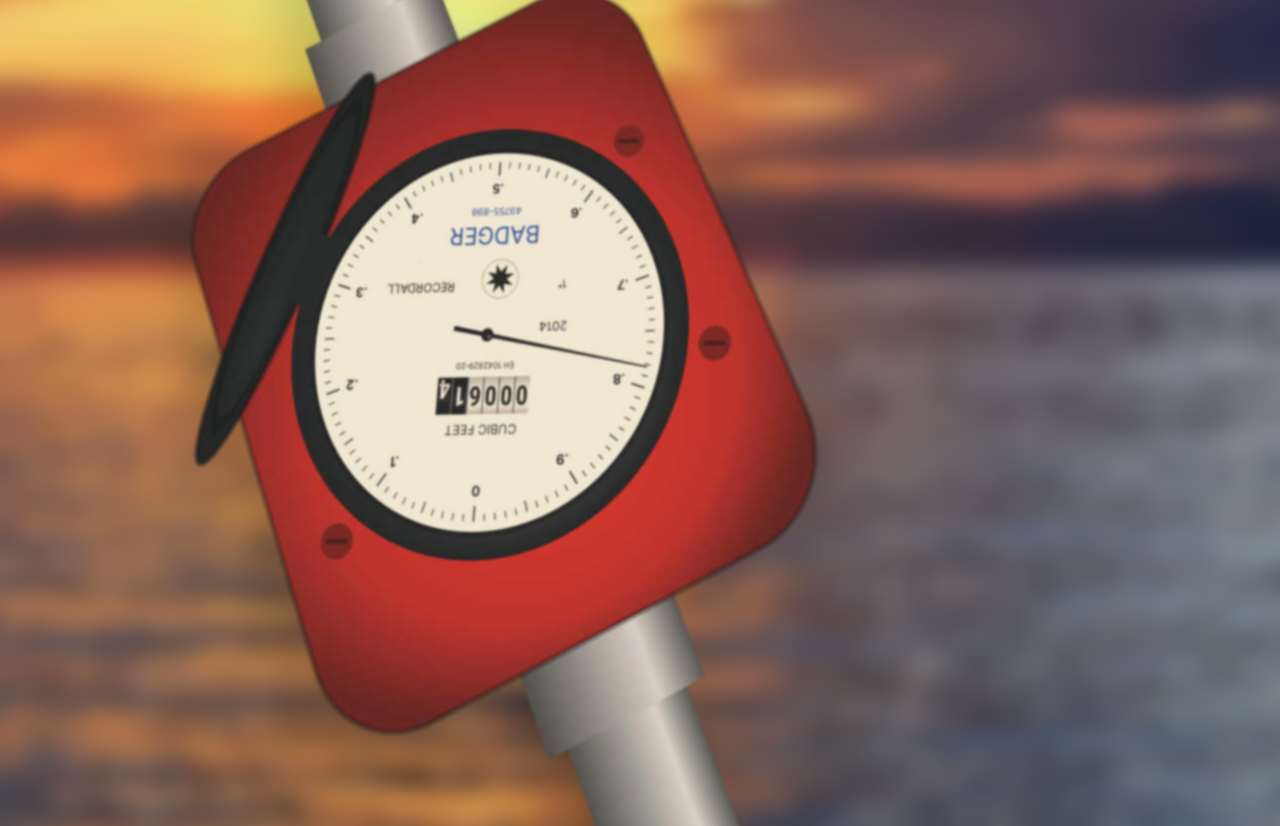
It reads value=613.78 unit=ft³
